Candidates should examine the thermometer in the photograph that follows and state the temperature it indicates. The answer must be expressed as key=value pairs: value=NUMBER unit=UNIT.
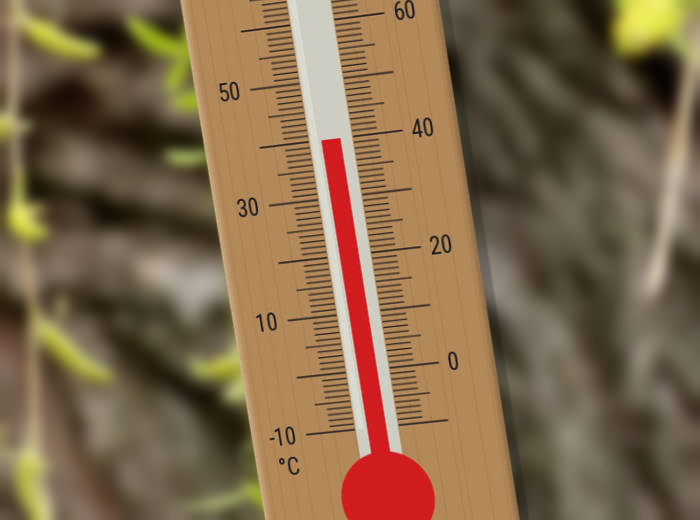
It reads value=40 unit=°C
